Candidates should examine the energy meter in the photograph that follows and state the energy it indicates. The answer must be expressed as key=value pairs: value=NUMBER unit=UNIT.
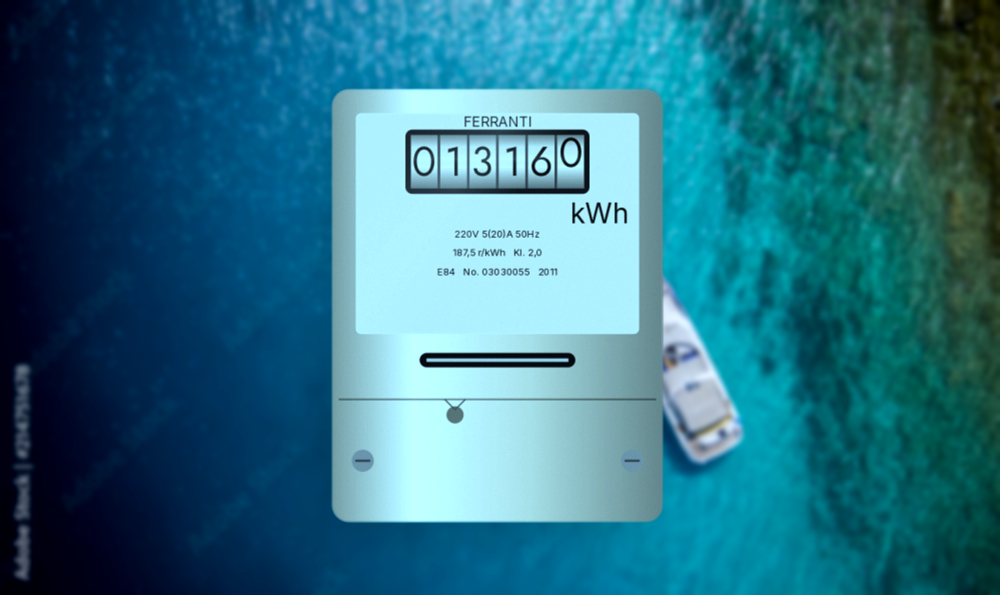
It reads value=13160 unit=kWh
